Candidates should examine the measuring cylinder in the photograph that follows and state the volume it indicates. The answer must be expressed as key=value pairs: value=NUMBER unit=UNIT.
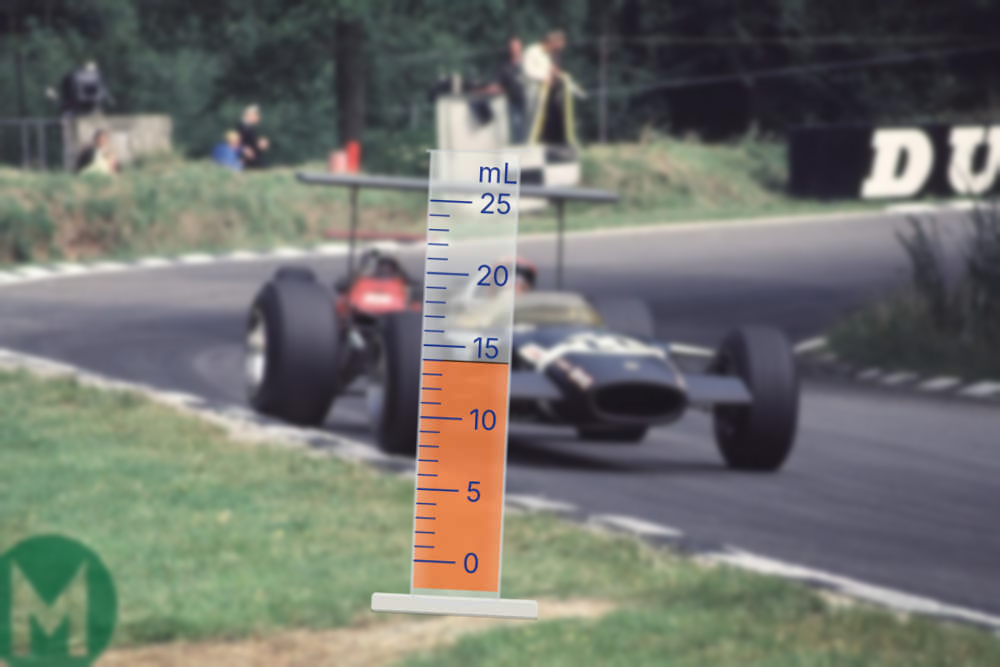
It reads value=14 unit=mL
